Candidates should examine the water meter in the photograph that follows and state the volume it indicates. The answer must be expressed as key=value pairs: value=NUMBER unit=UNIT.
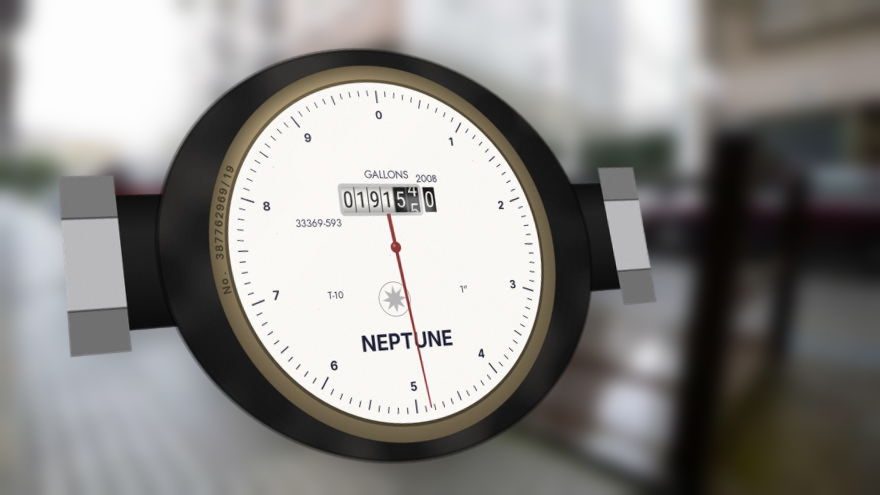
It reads value=191544.8 unit=gal
